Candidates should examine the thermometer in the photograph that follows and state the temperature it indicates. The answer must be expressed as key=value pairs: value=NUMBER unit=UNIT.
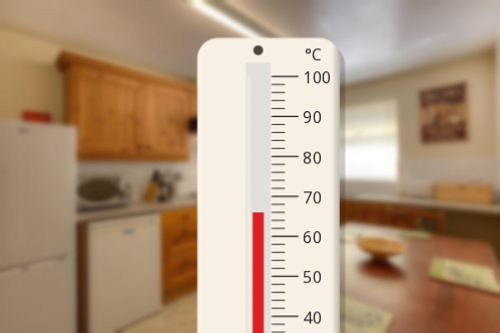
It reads value=66 unit=°C
